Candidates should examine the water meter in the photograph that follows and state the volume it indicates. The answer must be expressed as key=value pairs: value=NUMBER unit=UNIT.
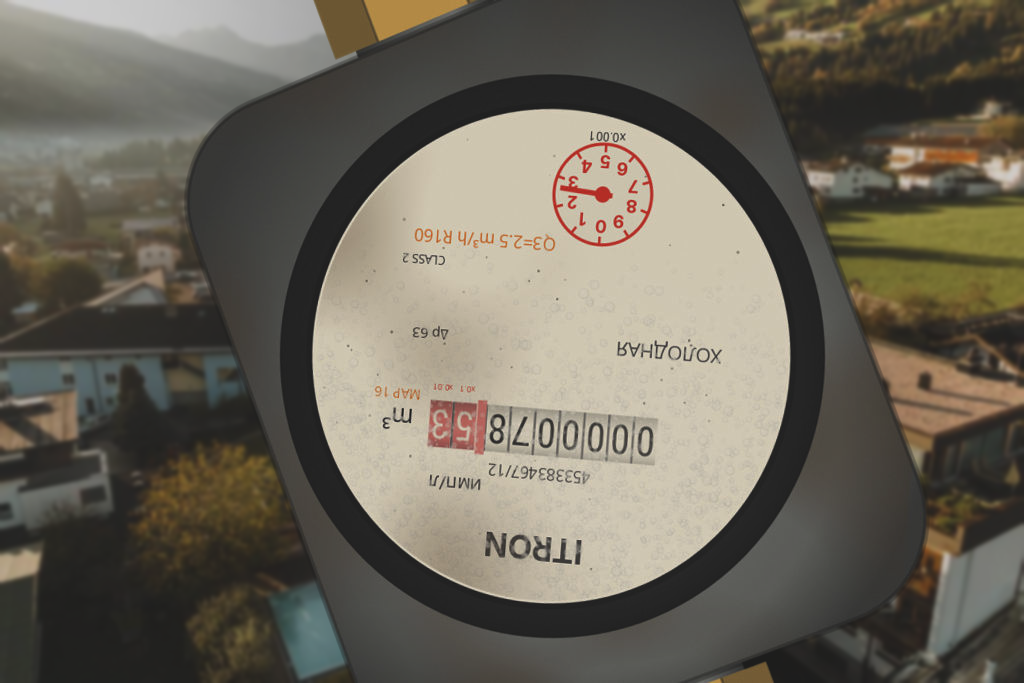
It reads value=78.532 unit=m³
